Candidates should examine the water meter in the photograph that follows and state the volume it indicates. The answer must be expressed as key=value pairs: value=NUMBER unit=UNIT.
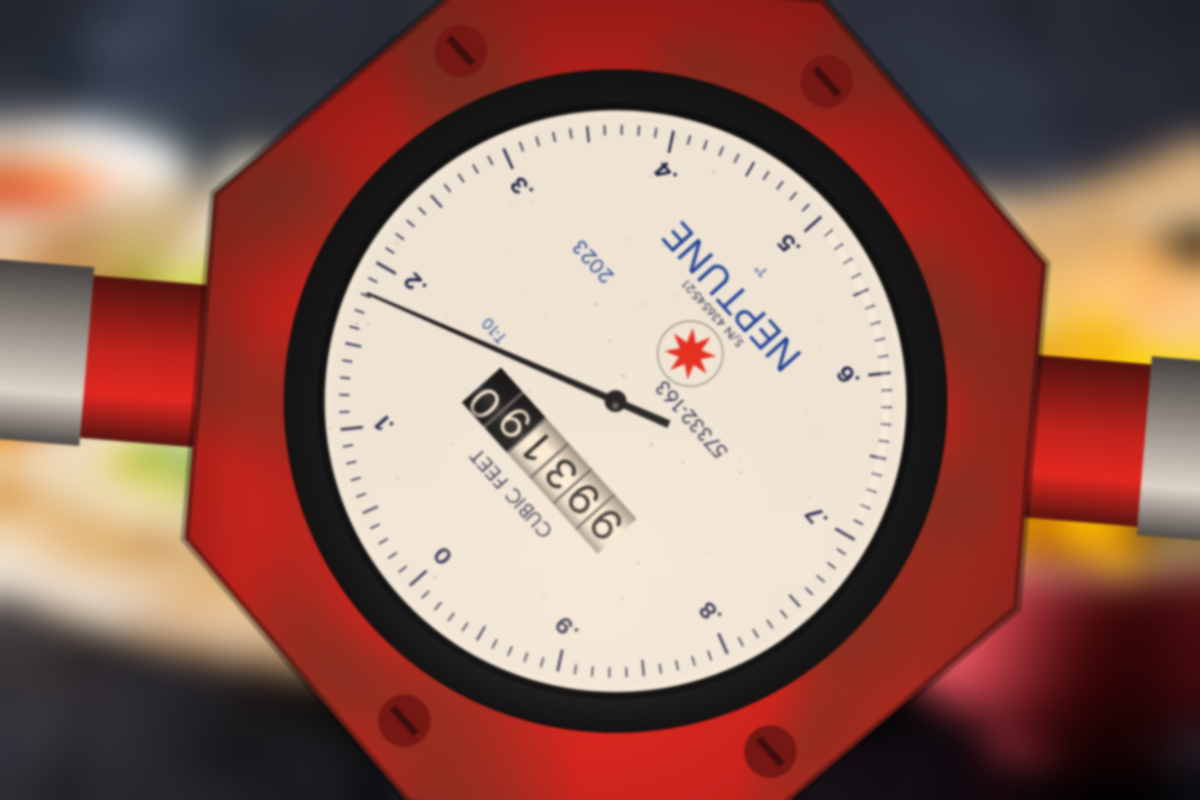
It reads value=993190.18 unit=ft³
